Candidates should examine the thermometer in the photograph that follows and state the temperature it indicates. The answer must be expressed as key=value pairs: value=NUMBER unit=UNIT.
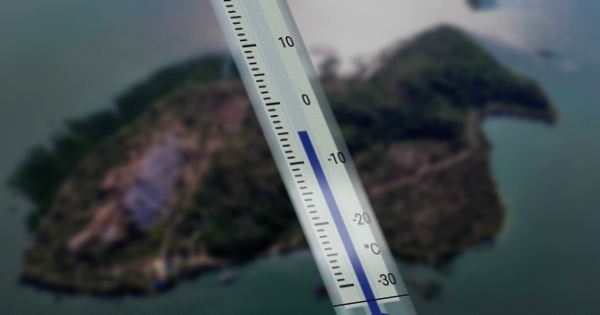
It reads value=-5 unit=°C
